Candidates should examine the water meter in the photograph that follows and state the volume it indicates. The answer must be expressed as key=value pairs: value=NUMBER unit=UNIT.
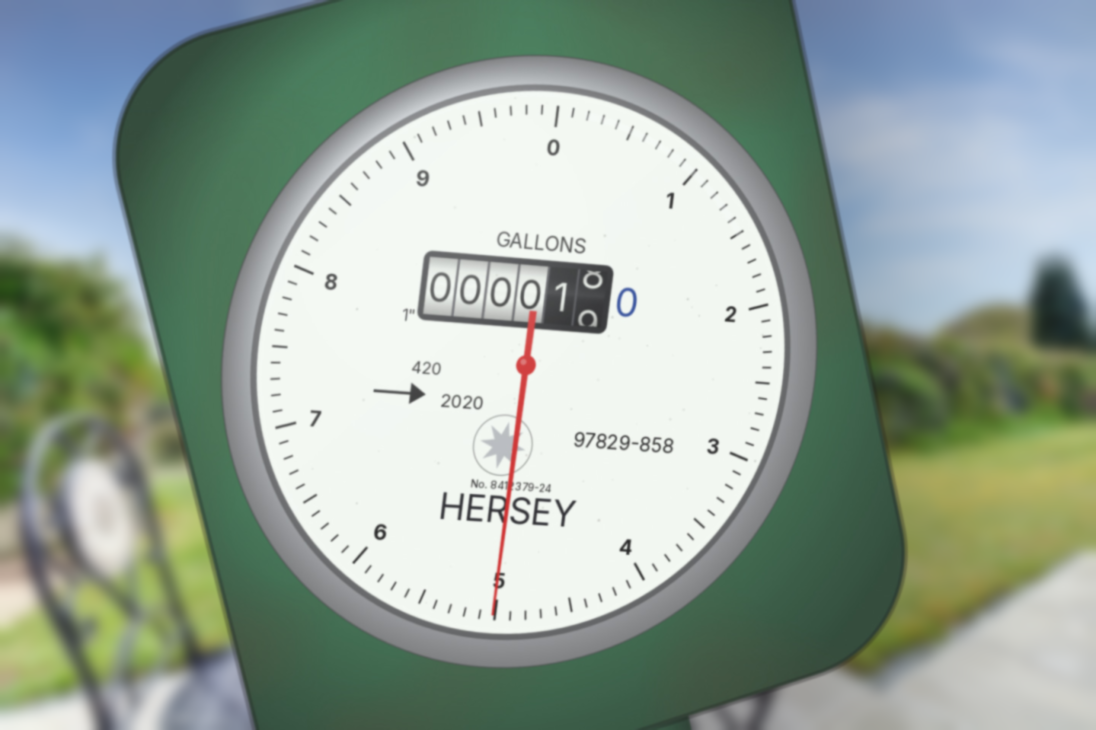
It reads value=185.0 unit=gal
